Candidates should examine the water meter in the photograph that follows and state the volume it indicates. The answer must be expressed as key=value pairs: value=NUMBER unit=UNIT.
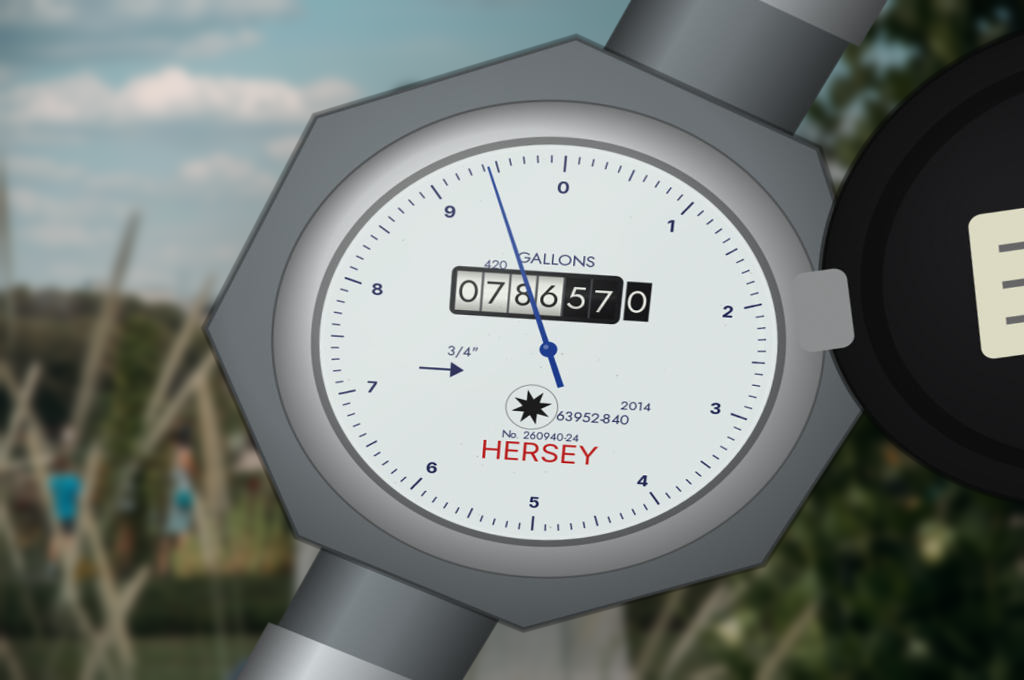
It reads value=786569.4 unit=gal
